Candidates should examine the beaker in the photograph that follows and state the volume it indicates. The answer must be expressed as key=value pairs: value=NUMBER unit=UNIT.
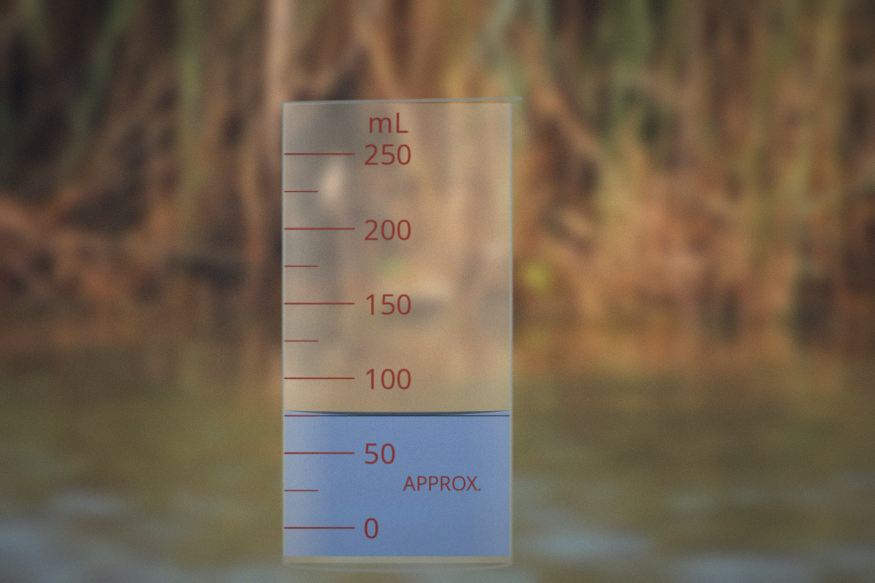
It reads value=75 unit=mL
